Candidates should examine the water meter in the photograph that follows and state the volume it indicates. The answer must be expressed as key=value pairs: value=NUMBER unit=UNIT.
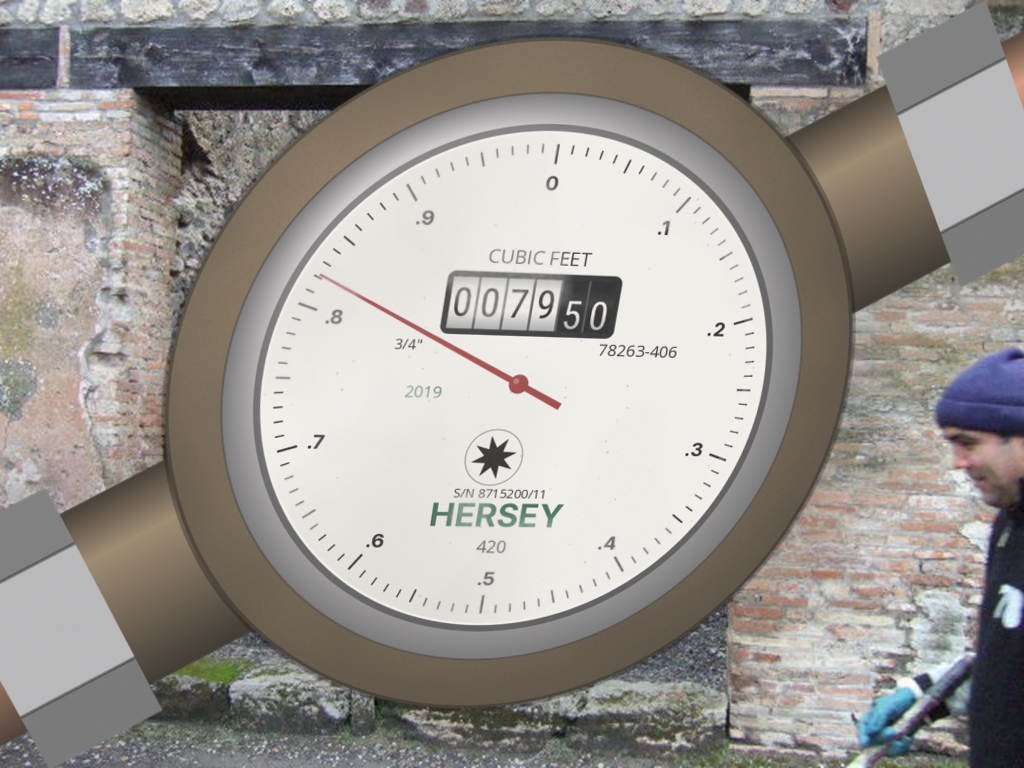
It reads value=7949.82 unit=ft³
